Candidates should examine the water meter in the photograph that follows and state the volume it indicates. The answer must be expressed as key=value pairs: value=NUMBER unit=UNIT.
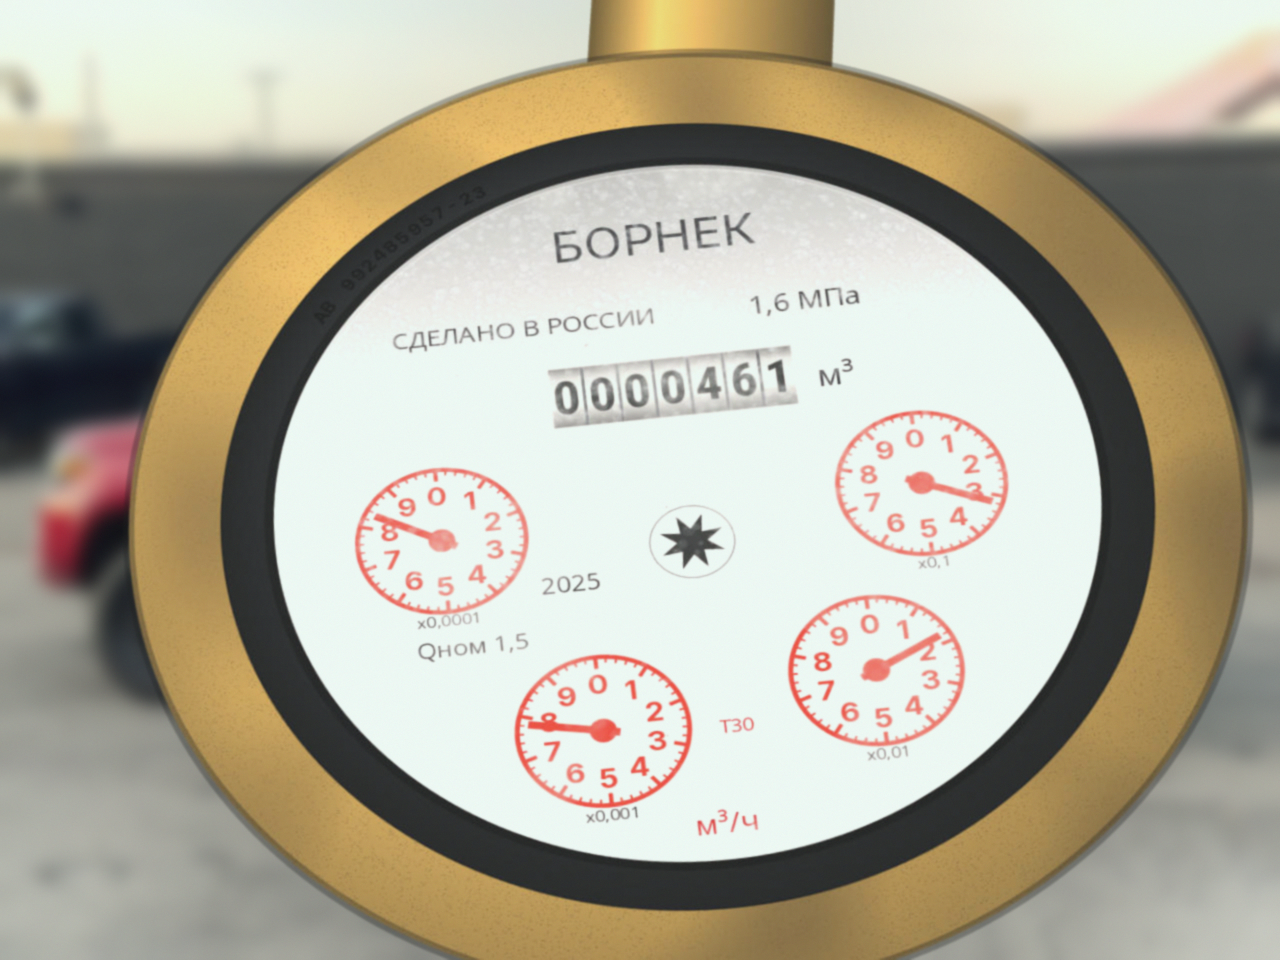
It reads value=461.3178 unit=m³
